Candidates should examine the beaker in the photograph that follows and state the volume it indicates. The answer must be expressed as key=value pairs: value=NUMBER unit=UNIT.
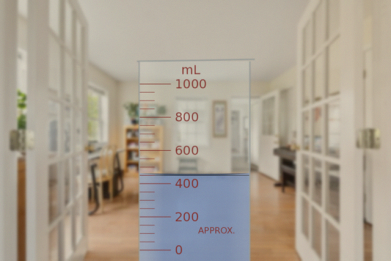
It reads value=450 unit=mL
